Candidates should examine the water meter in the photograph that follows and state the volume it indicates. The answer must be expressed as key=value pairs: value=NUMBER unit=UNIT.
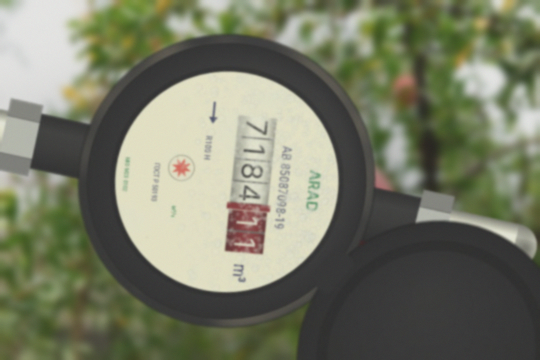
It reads value=7184.11 unit=m³
